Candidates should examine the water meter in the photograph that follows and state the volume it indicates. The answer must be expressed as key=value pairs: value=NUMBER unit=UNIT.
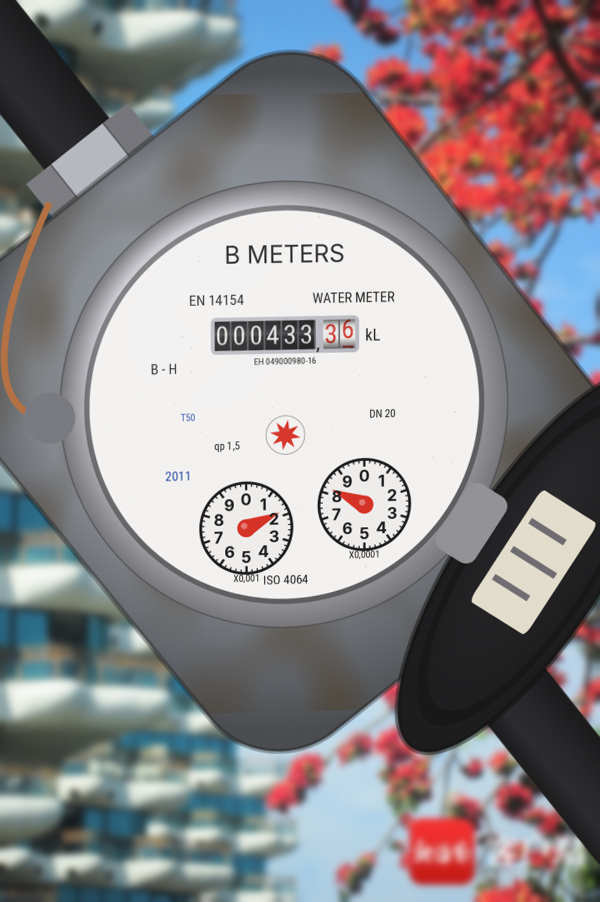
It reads value=433.3618 unit=kL
